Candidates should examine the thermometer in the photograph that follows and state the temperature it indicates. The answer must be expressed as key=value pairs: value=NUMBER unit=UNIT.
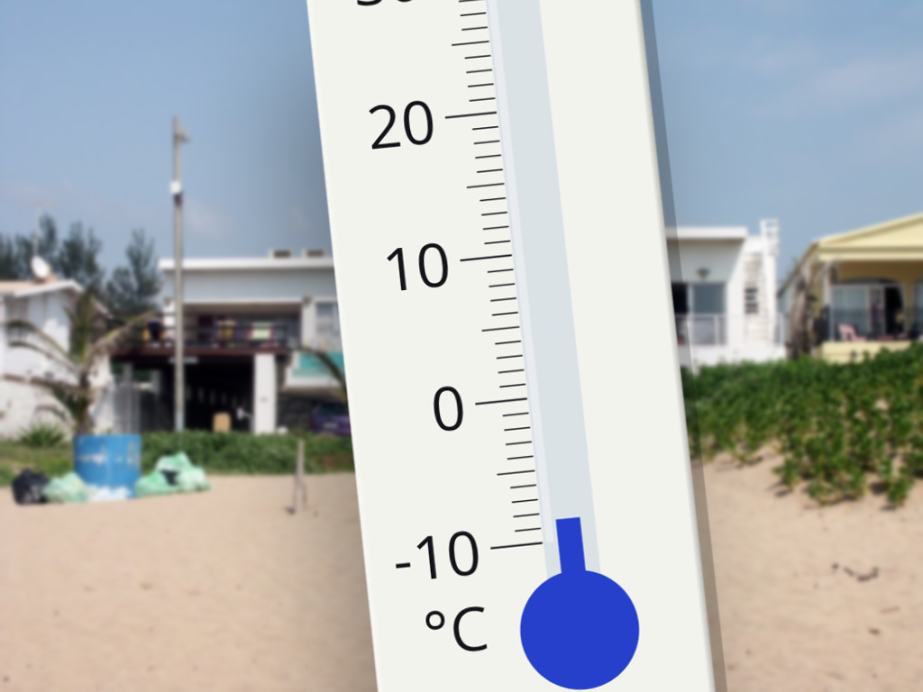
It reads value=-8.5 unit=°C
